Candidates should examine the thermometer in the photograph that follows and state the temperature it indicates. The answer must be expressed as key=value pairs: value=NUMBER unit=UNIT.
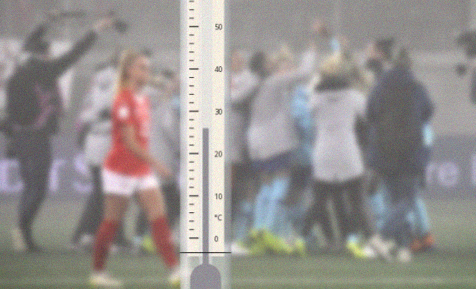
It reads value=26 unit=°C
